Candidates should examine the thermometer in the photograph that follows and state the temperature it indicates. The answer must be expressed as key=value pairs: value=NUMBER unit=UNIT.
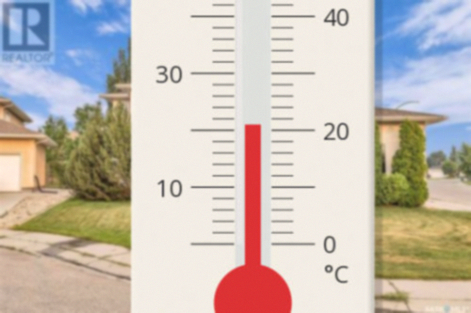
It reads value=21 unit=°C
